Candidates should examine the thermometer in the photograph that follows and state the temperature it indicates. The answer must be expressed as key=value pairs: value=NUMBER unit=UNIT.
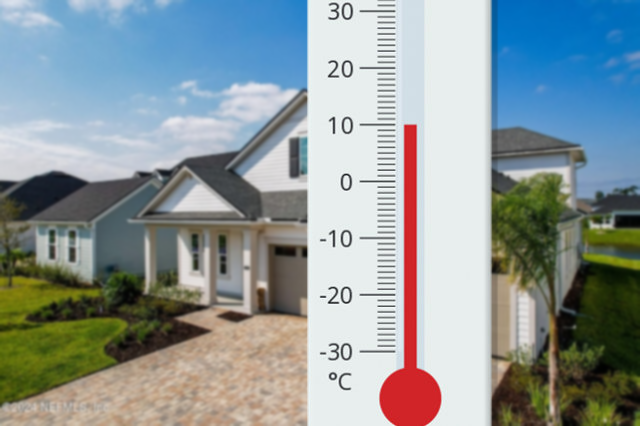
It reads value=10 unit=°C
